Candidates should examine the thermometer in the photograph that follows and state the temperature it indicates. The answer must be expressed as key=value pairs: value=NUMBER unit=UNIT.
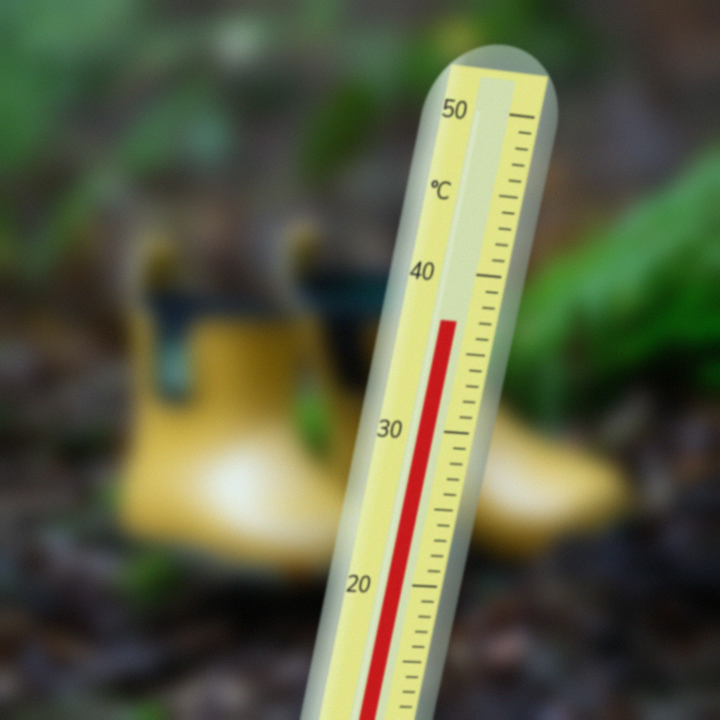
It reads value=37 unit=°C
